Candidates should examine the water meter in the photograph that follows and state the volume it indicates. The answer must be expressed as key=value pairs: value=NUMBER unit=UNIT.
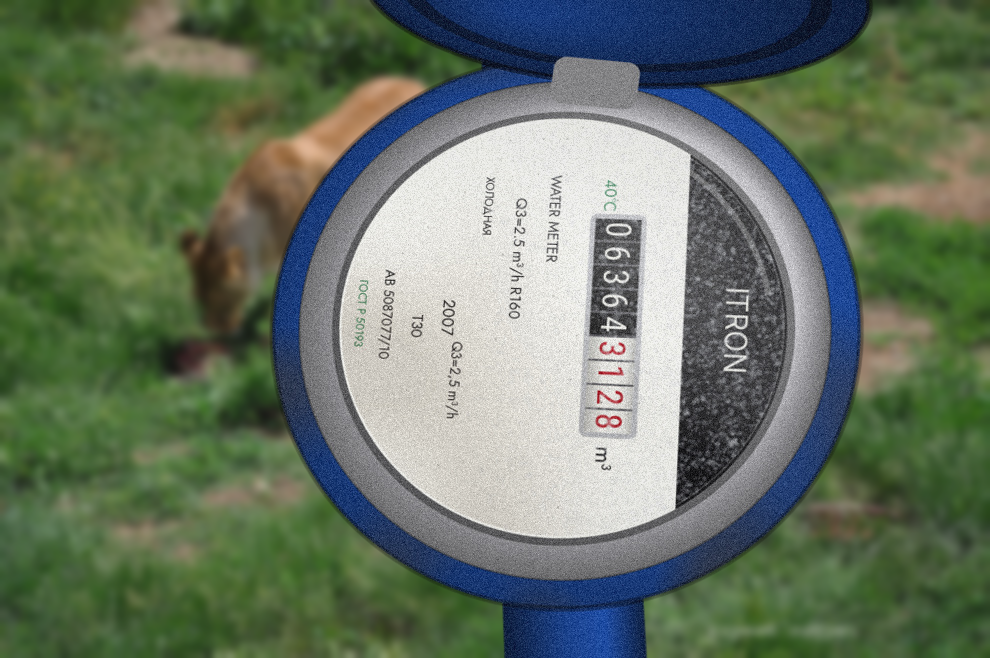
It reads value=6364.3128 unit=m³
